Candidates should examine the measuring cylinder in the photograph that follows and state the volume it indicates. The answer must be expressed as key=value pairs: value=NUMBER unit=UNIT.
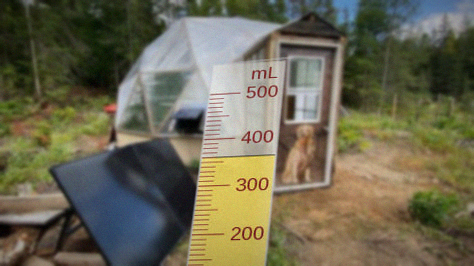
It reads value=360 unit=mL
